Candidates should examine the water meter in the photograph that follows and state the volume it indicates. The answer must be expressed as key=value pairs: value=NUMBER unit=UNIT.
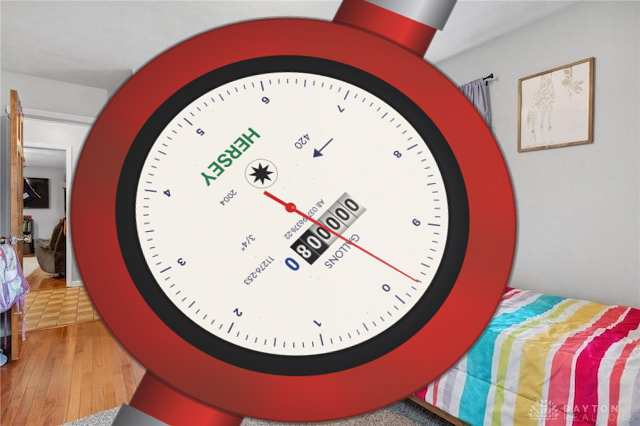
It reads value=79.7 unit=gal
